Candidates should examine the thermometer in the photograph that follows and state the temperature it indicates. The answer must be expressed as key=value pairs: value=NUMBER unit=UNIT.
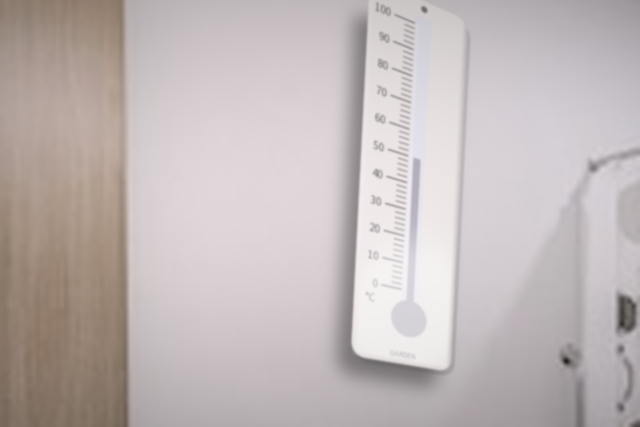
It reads value=50 unit=°C
